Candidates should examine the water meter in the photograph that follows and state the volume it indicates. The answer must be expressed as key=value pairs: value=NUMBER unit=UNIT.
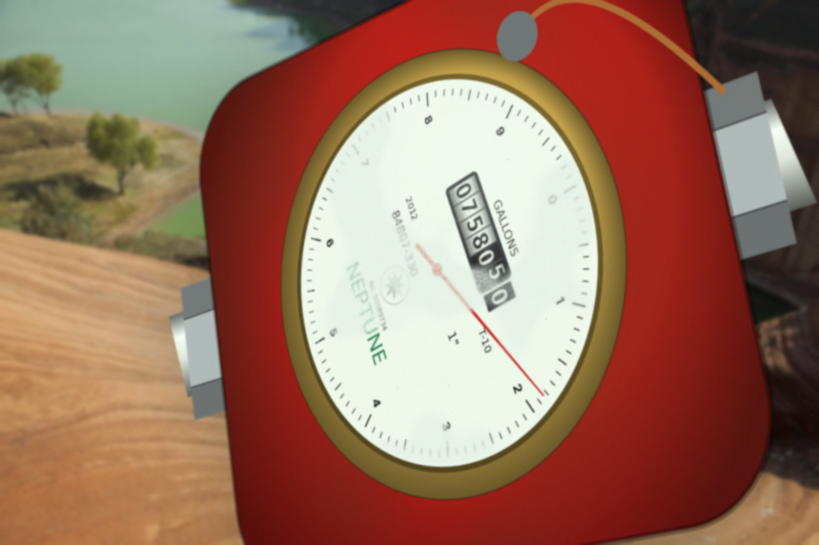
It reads value=758051.8 unit=gal
